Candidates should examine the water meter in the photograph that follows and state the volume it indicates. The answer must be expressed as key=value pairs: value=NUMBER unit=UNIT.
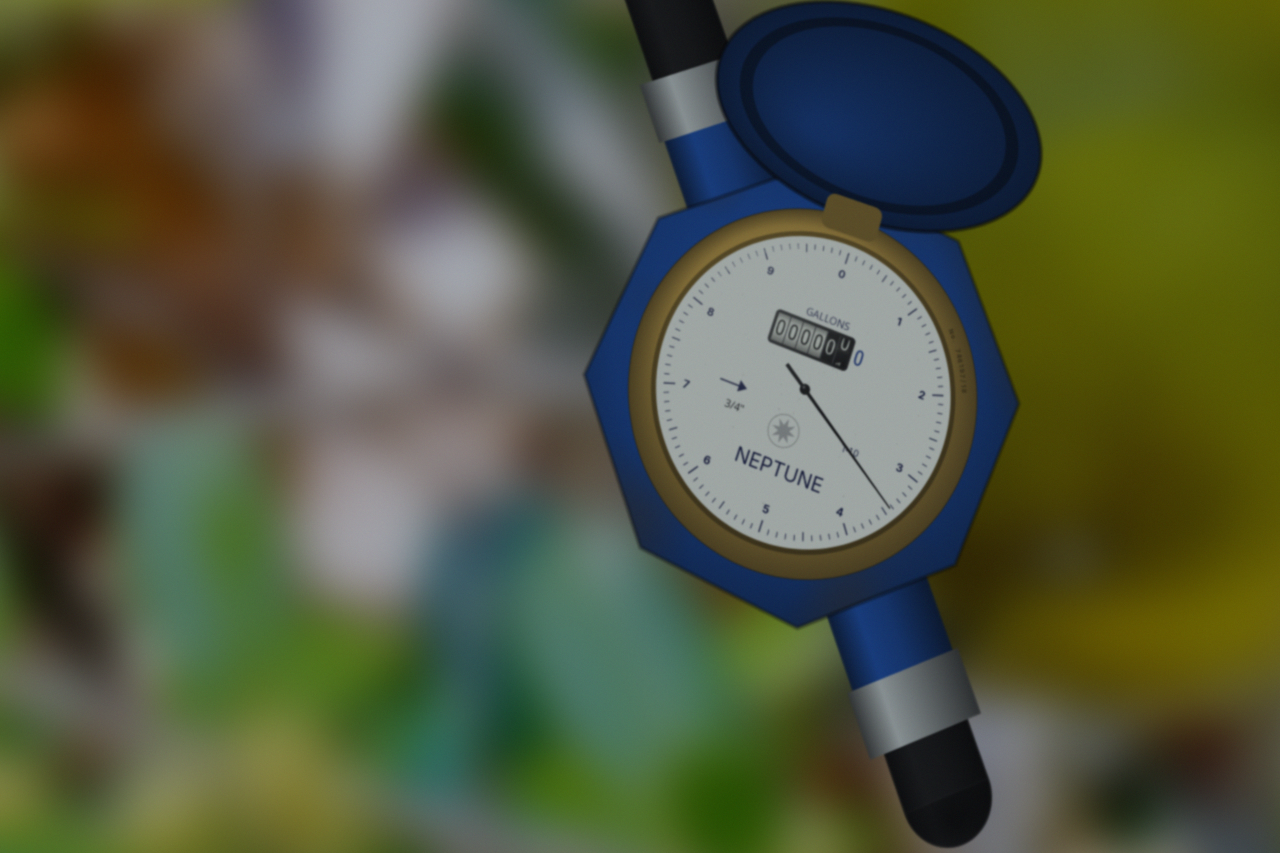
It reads value=3.4 unit=gal
